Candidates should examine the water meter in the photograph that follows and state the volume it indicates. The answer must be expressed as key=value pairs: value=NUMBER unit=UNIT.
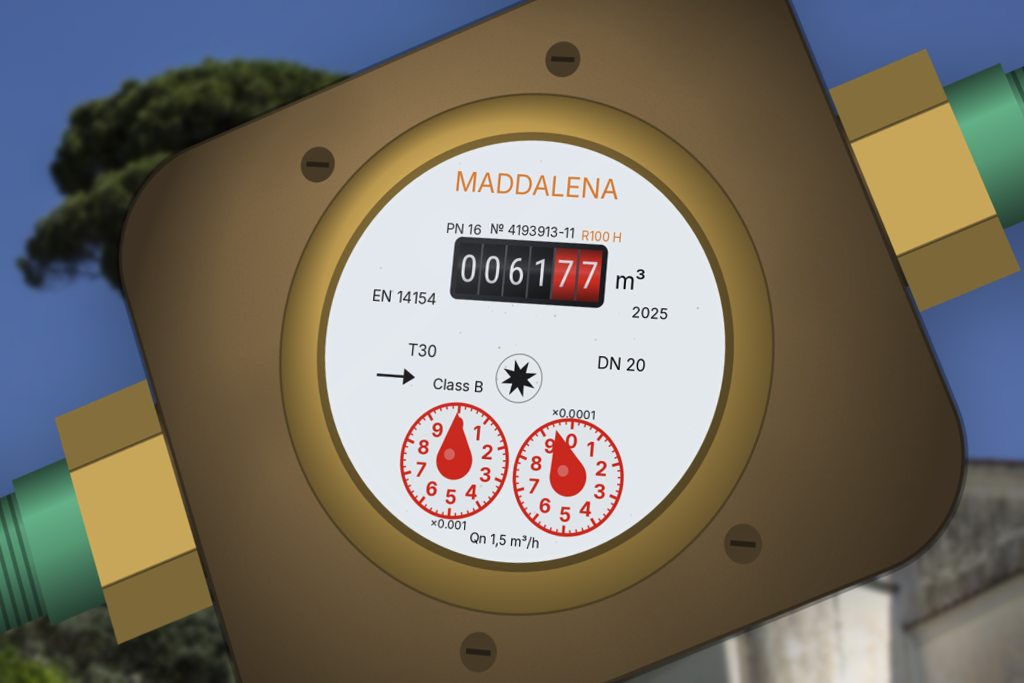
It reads value=61.7699 unit=m³
